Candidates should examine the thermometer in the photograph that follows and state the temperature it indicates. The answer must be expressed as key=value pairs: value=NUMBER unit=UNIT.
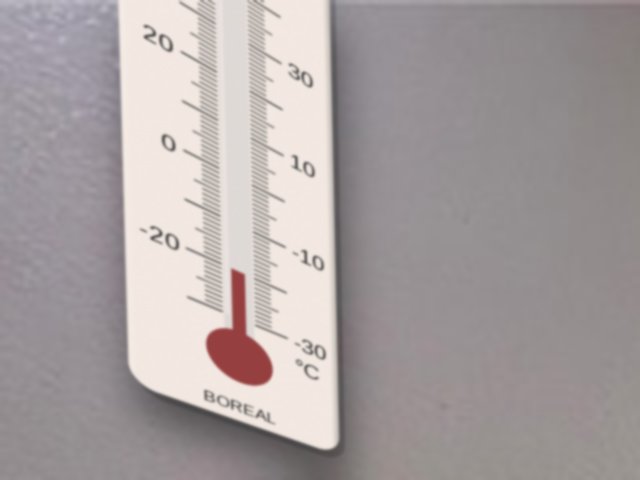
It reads value=-20 unit=°C
